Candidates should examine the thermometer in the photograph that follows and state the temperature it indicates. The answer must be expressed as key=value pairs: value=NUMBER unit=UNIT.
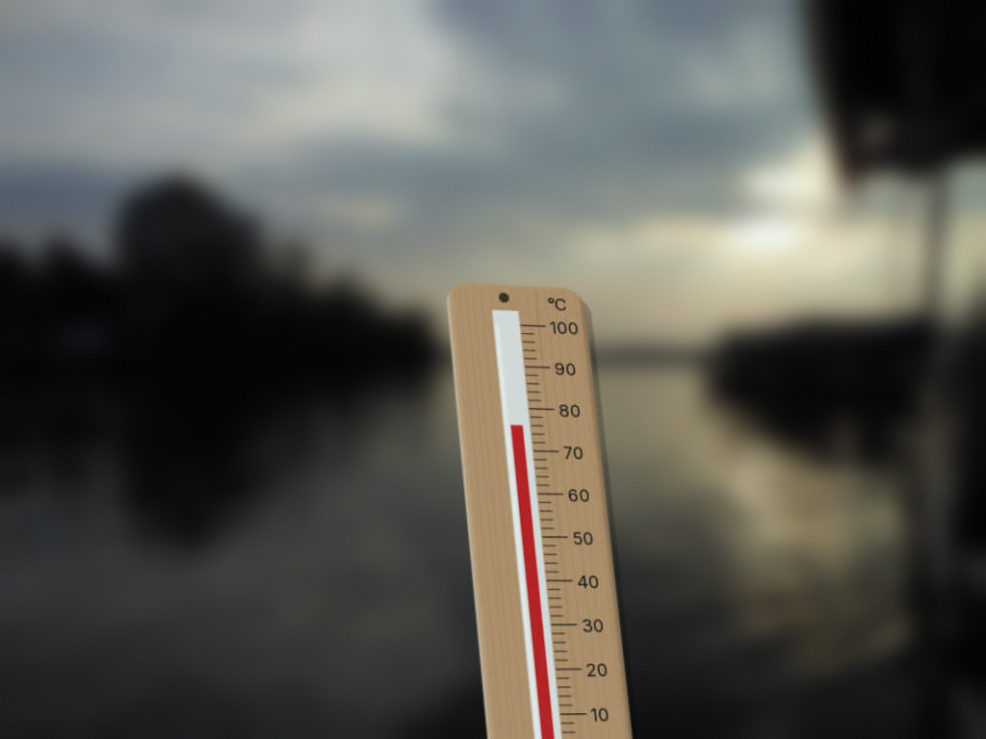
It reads value=76 unit=°C
